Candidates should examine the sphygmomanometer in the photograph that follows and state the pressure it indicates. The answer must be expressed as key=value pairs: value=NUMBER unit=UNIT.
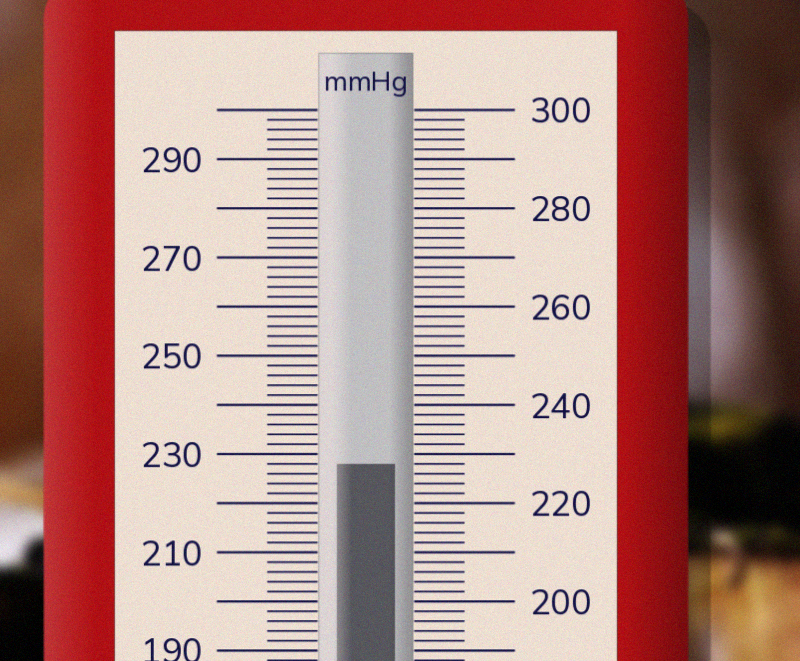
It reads value=228 unit=mmHg
